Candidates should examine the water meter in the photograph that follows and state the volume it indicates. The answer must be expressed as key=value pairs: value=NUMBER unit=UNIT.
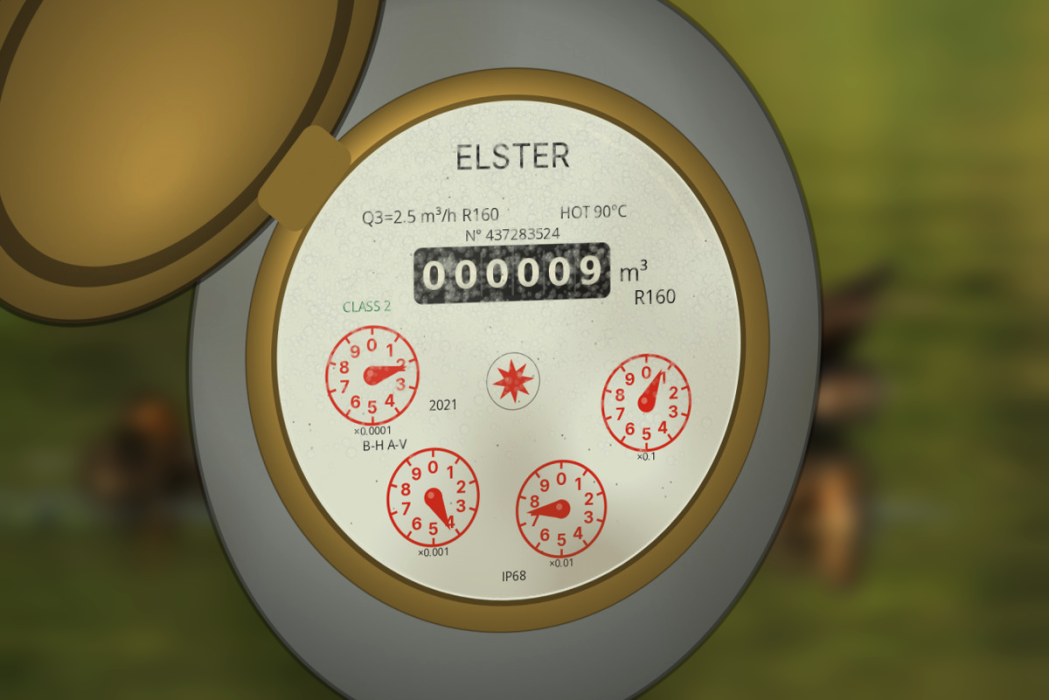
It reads value=9.0742 unit=m³
